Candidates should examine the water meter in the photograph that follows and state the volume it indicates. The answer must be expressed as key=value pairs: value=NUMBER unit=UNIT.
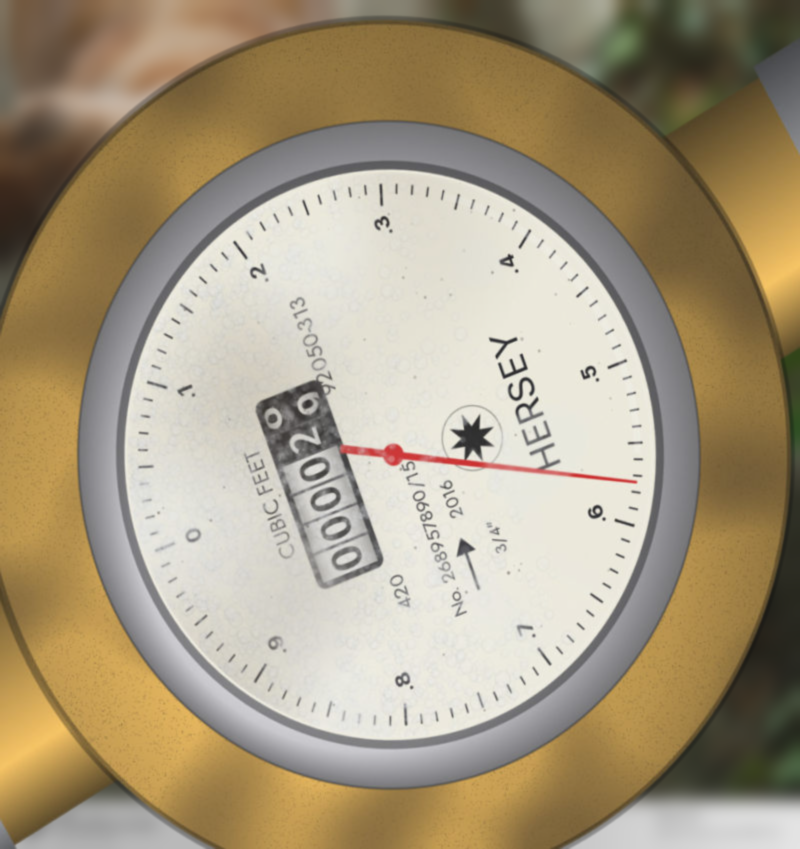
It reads value=28.57 unit=ft³
